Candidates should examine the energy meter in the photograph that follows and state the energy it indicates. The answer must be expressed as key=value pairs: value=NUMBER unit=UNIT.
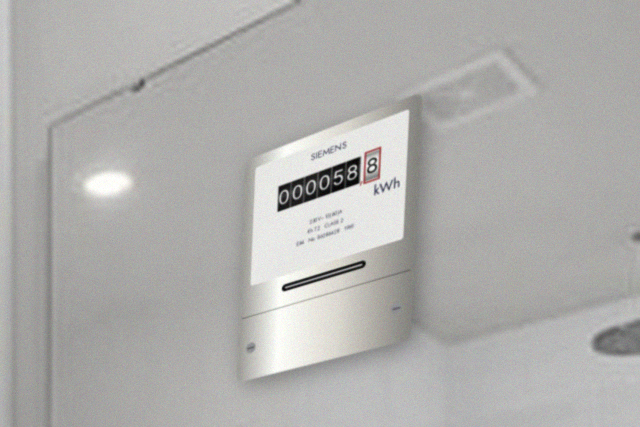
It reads value=58.8 unit=kWh
